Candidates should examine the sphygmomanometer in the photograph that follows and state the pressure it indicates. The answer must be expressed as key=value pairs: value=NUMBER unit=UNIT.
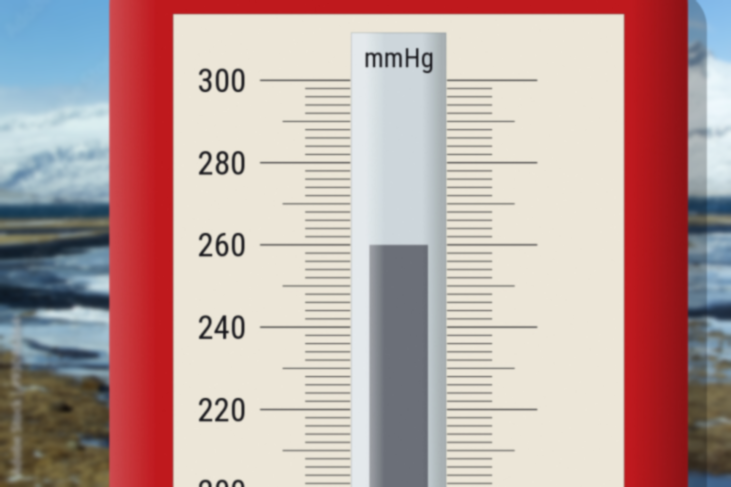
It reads value=260 unit=mmHg
